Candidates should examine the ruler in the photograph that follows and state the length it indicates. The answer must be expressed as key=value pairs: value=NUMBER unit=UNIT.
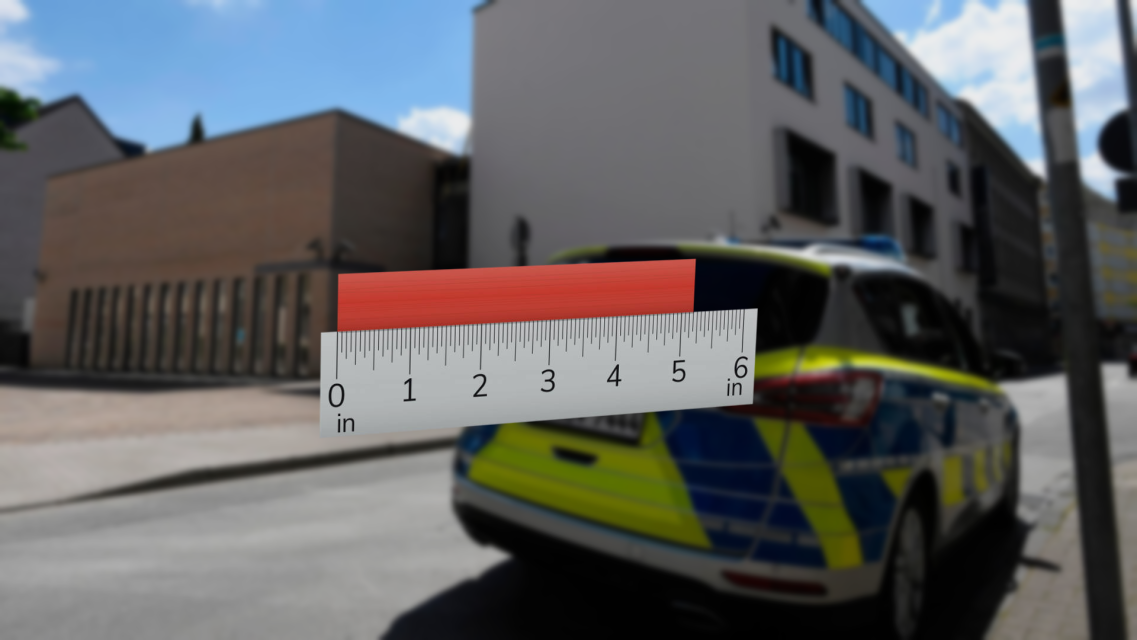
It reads value=5.1875 unit=in
